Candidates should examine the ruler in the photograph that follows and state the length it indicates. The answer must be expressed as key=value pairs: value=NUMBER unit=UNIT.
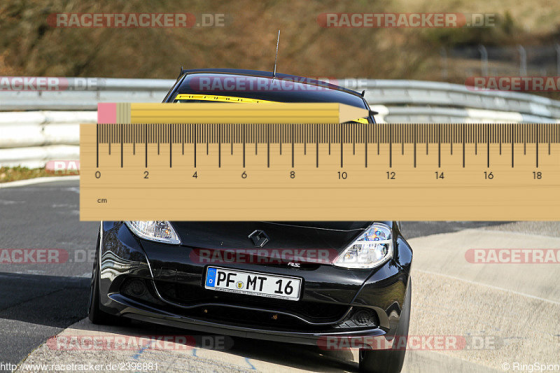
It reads value=11.5 unit=cm
